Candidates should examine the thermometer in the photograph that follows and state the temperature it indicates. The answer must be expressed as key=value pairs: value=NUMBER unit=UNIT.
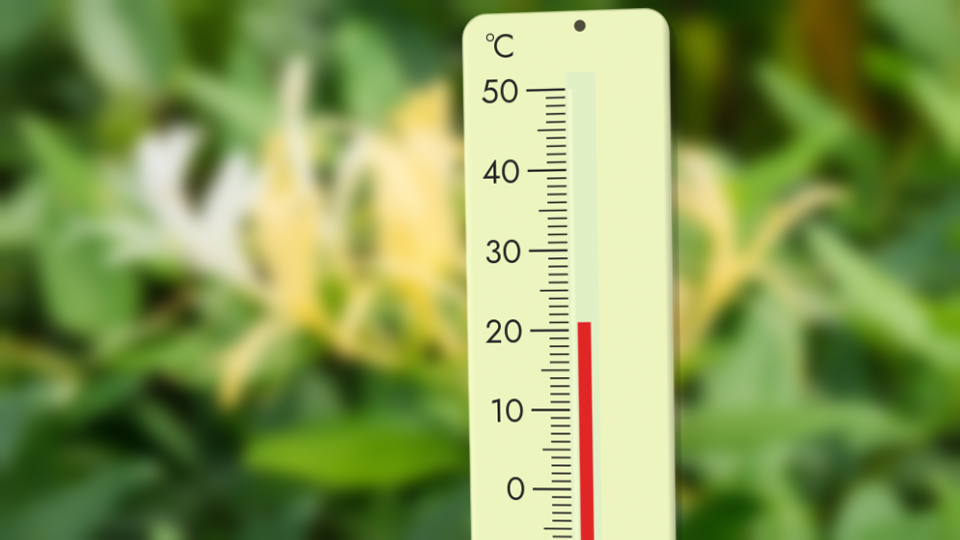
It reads value=21 unit=°C
